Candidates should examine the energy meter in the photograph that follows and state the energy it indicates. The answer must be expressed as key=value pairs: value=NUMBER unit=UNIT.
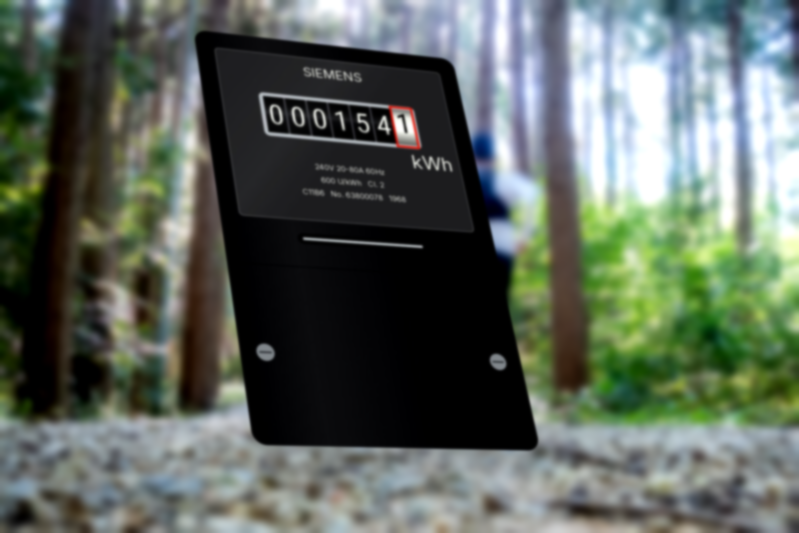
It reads value=154.1 unit=kWh
